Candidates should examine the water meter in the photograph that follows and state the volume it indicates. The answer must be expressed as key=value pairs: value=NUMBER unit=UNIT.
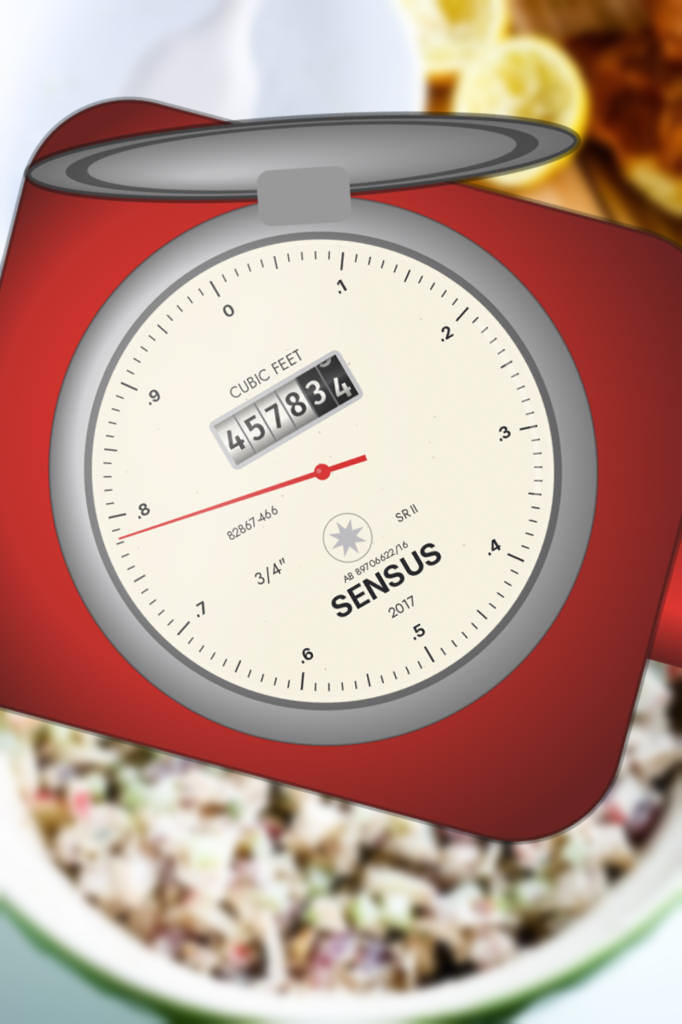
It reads value=457833.78 unit=ft³
